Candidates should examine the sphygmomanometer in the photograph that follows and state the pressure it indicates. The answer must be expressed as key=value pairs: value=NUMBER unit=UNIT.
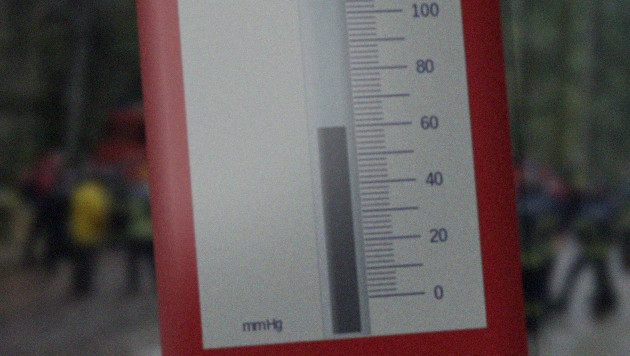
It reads value=60 unit=mmHg
